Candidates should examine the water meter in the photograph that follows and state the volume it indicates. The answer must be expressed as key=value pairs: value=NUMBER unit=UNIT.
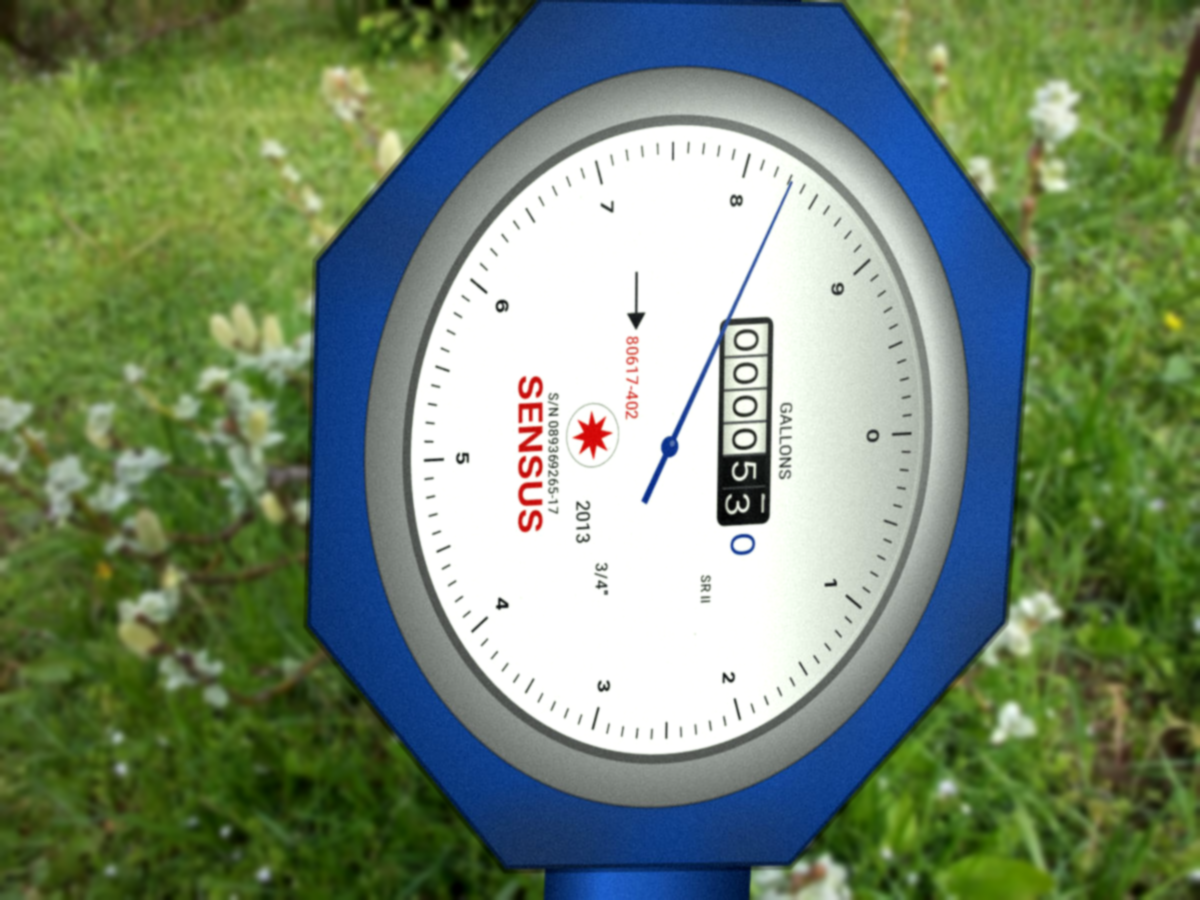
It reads value=528.3 unit=gal
